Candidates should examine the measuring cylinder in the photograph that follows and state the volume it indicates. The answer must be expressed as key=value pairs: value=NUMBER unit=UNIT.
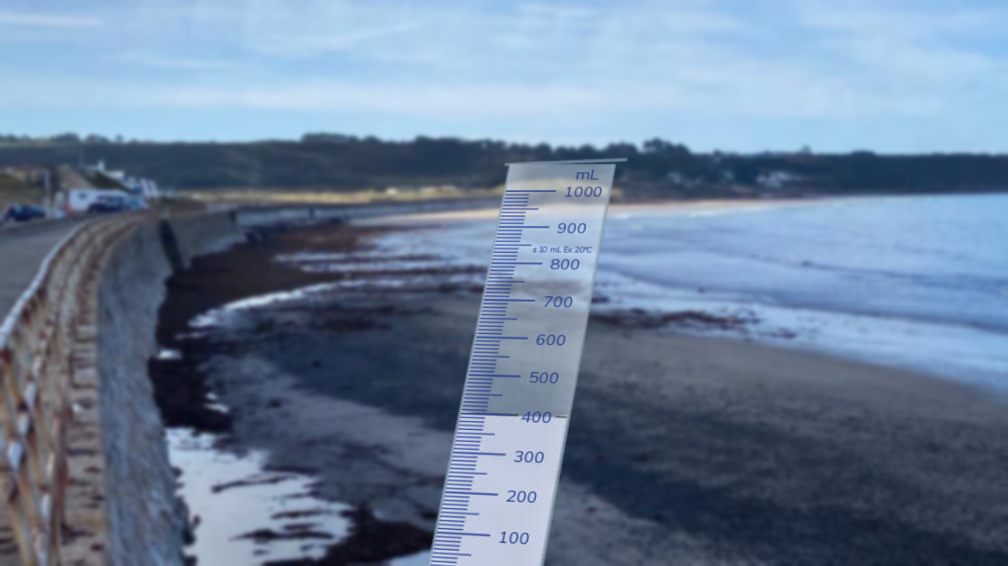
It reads value=400 unit=mL
